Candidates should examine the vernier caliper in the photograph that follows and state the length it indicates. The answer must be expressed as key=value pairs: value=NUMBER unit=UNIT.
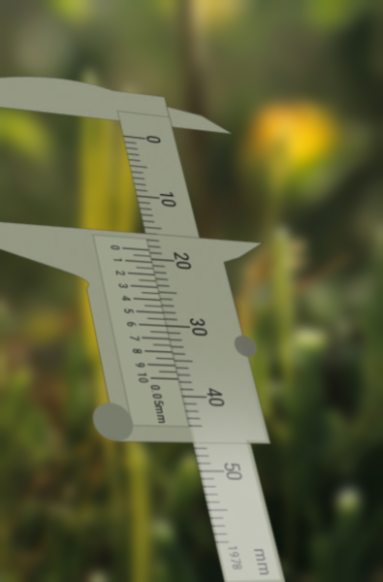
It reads value=18.6 unit=mm
